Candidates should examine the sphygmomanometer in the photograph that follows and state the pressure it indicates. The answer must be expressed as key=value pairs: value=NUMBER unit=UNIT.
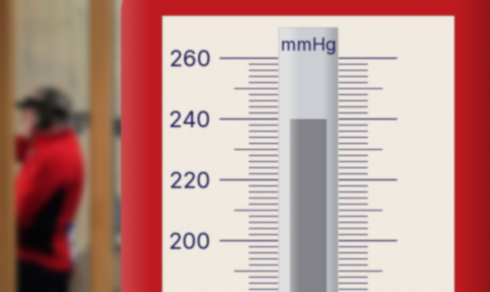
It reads value=240 unit=mmHg
